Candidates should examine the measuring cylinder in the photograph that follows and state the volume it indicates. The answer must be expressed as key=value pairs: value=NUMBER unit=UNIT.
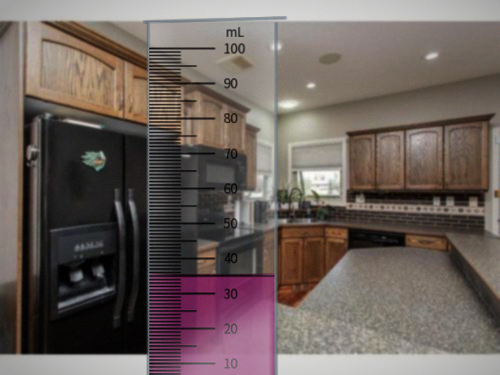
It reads value=35 unit=mL
